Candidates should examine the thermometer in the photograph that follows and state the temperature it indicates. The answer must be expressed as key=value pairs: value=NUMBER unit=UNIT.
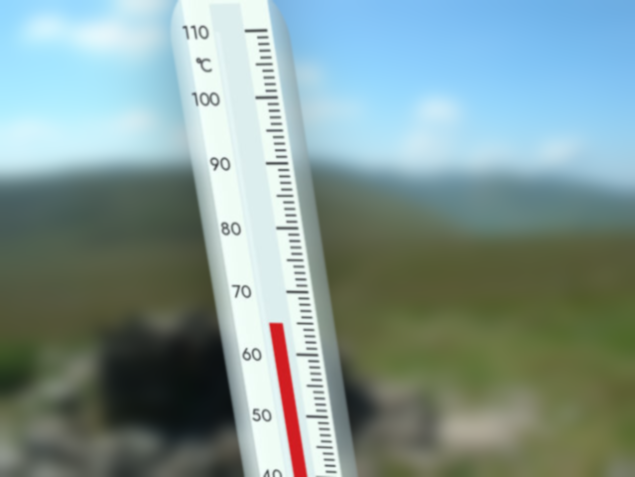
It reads value=65 unit=°C
